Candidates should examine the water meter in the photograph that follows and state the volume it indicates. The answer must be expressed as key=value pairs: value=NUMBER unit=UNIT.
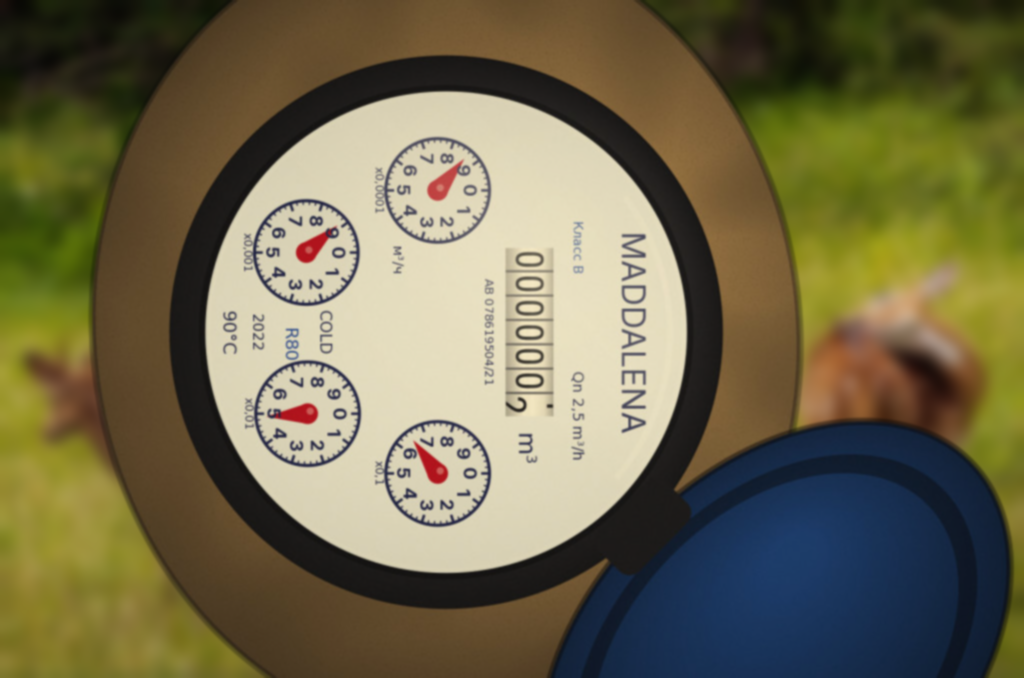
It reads value=1.6488 unit=m³
